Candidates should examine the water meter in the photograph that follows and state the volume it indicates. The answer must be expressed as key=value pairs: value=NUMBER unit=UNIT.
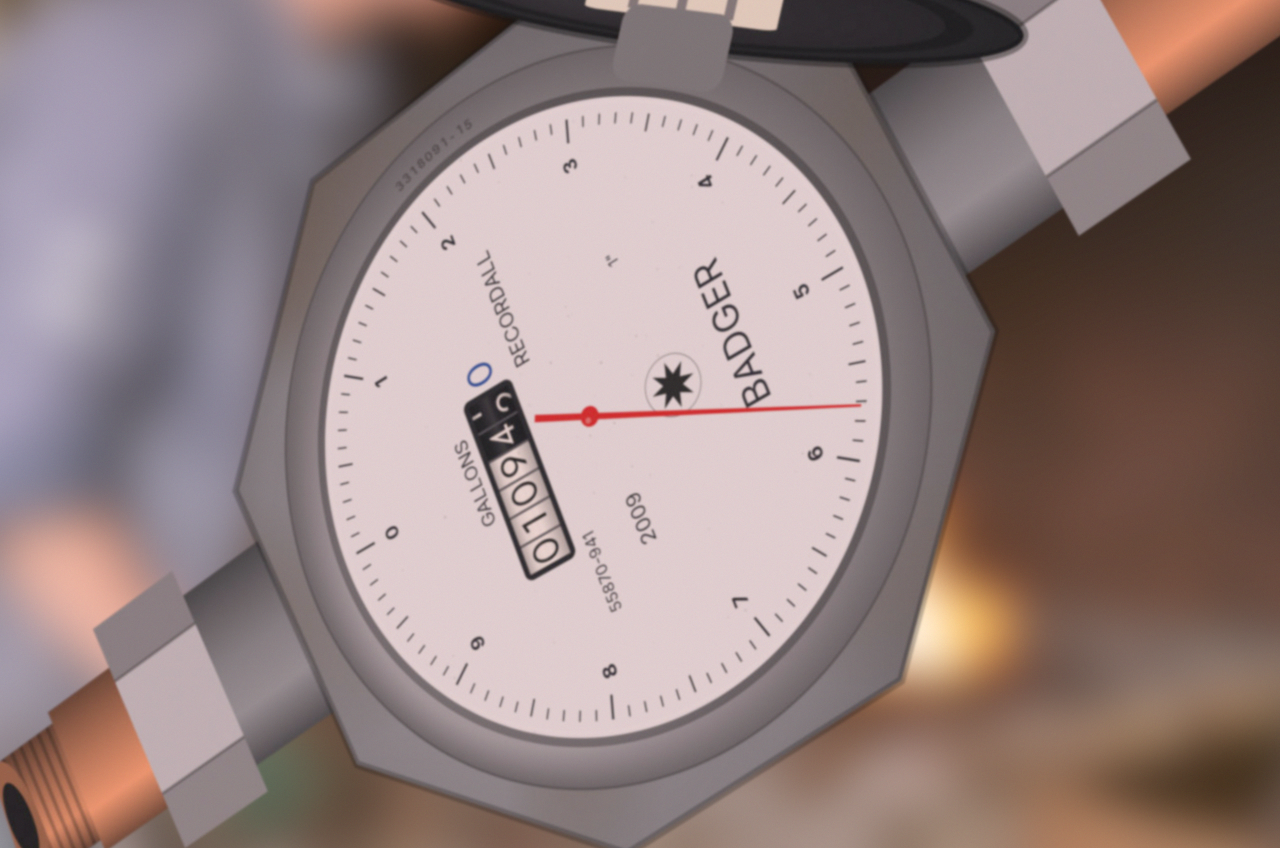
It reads value=109415.7 unit=gal
